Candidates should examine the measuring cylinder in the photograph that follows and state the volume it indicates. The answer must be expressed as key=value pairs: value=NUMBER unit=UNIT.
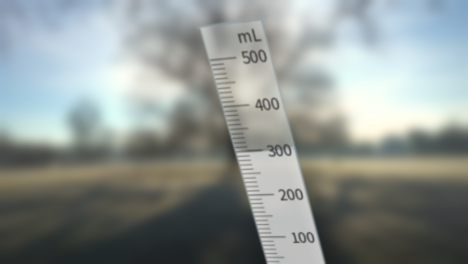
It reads value=300 unit=mL
